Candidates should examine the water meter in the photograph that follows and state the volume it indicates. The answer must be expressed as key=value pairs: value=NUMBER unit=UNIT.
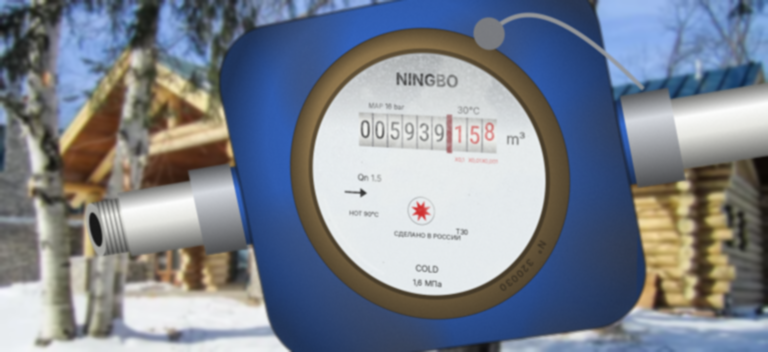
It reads value=5939.158 unit=m³
